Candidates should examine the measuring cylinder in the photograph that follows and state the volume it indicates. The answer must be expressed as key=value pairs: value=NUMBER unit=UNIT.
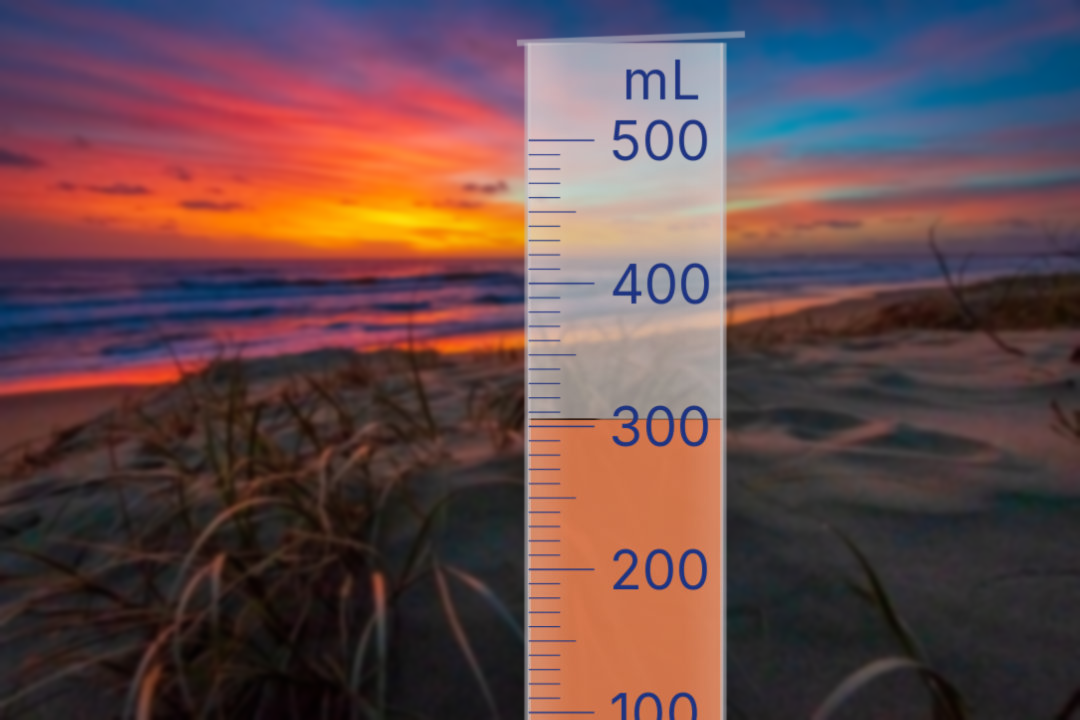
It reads value=305 unit=mL
